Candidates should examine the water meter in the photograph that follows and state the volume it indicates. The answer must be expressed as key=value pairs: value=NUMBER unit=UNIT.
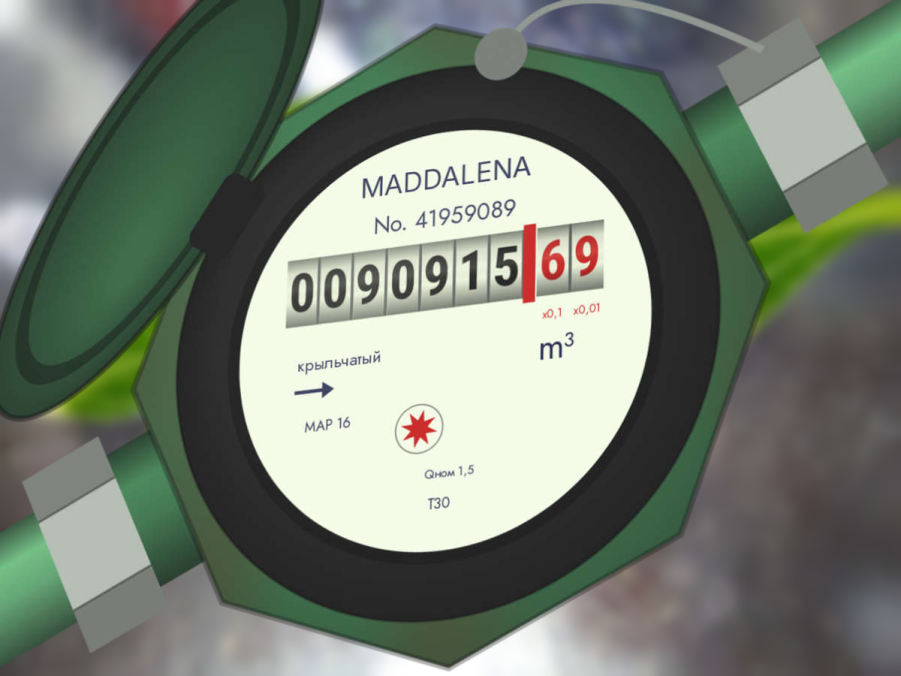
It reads value=90915.69 unit=m³
